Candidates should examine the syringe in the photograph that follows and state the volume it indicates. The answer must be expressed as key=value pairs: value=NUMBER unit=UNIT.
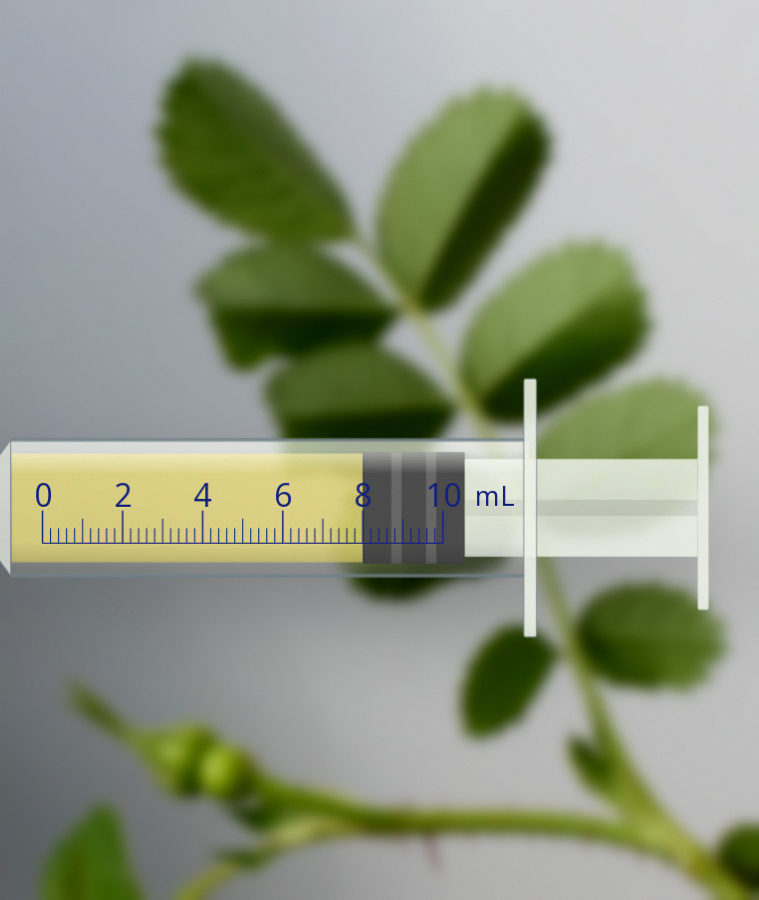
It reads value=8 unit=mL
